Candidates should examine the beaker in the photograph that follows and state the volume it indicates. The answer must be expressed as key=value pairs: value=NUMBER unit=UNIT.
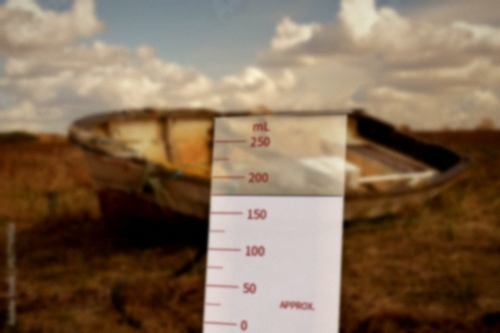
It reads value=175 unit=mL
